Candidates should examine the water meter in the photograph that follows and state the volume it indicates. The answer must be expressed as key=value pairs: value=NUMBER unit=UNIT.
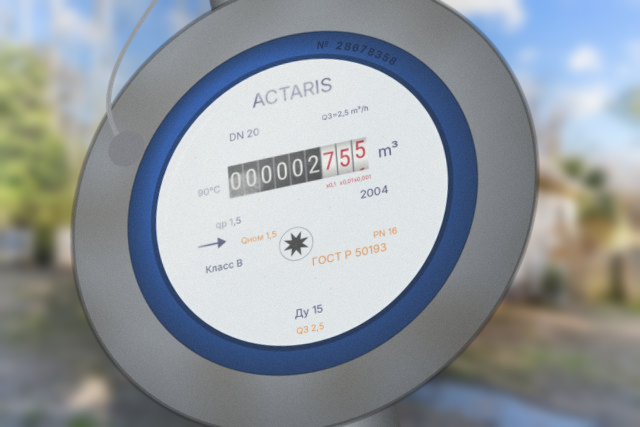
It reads value=2.755 unit=m³
